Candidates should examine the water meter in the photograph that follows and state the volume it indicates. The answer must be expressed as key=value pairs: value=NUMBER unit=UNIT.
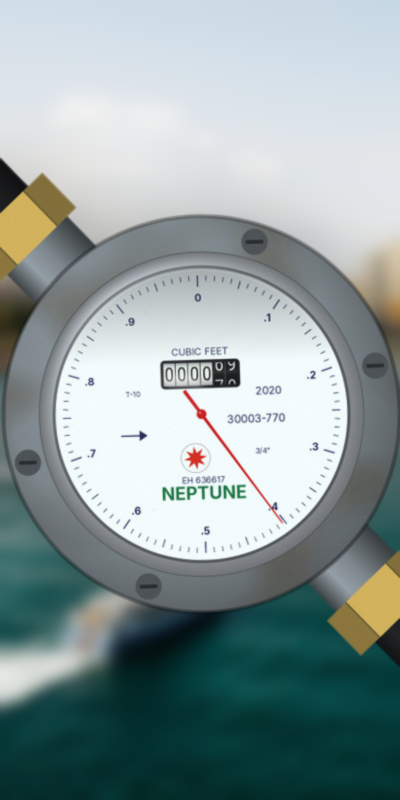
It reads value=69.40 unit=ft³
